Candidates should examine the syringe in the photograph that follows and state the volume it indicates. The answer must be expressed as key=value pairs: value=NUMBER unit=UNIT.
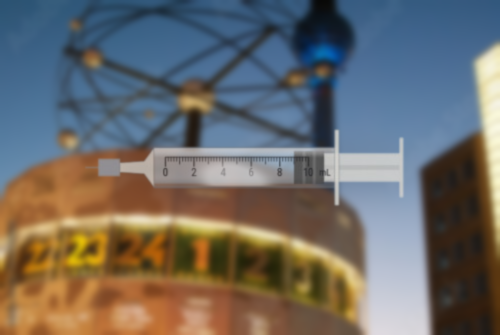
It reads value=9 unit=mL
